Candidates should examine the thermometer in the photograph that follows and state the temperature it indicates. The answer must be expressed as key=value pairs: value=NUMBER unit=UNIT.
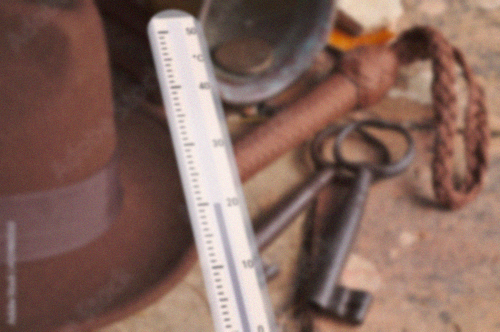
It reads value=20 unit=°C
